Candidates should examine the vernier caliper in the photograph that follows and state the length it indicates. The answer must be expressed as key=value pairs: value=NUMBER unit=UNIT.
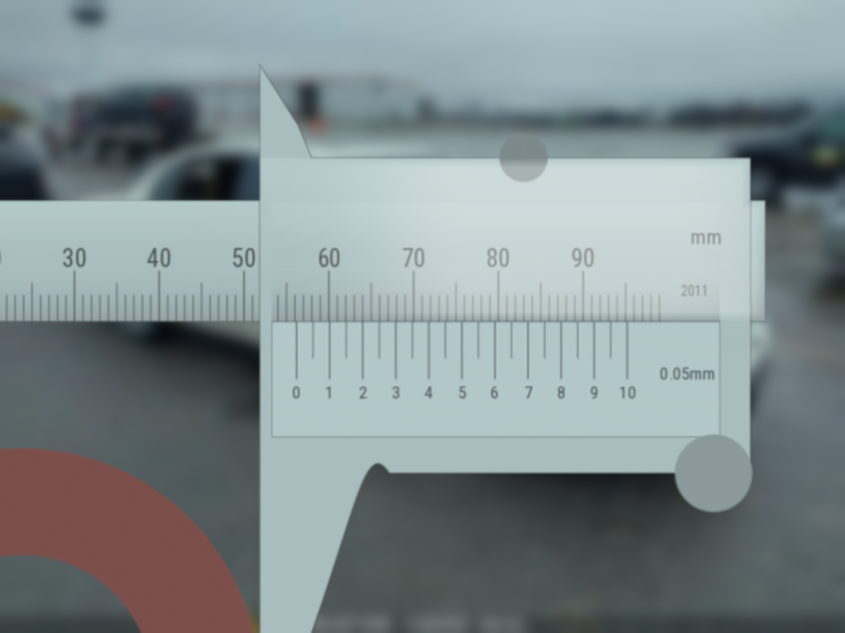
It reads value=56.2 unit=mm
